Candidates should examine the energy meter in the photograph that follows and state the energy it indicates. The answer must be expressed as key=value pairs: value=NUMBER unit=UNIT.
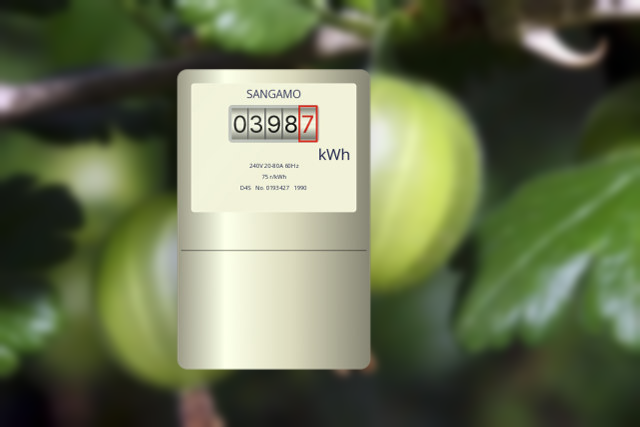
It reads value=398.7 unit=kWh
